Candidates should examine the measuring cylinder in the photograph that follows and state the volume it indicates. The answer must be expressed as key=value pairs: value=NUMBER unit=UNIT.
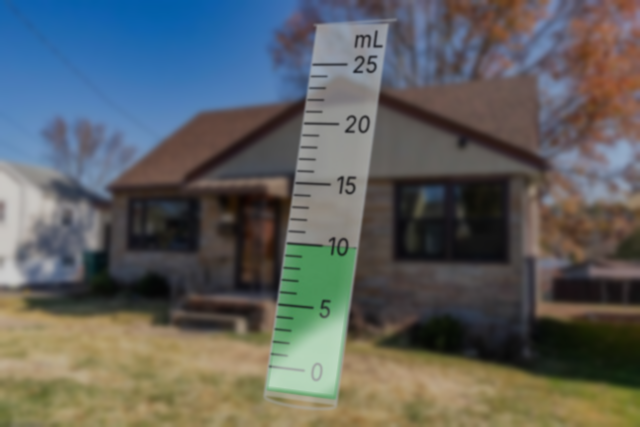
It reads value=10 unit=mL
